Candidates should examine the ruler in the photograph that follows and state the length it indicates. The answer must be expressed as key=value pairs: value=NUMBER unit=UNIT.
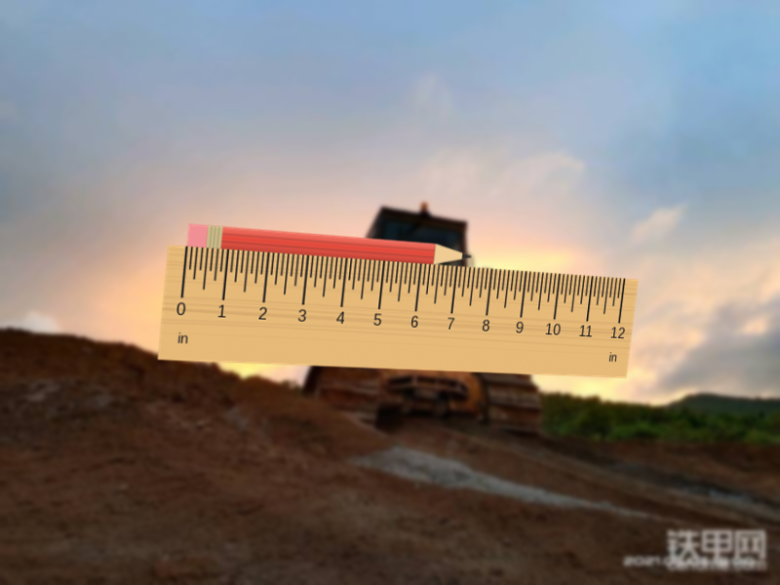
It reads value=7.375 unit=in
